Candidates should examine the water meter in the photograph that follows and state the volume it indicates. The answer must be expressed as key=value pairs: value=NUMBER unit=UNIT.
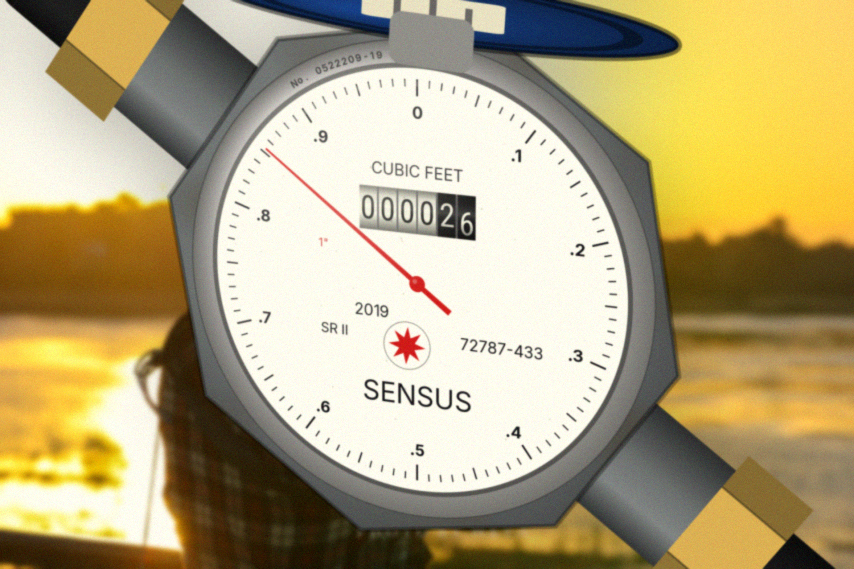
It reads value=25.85 unit=ft³
